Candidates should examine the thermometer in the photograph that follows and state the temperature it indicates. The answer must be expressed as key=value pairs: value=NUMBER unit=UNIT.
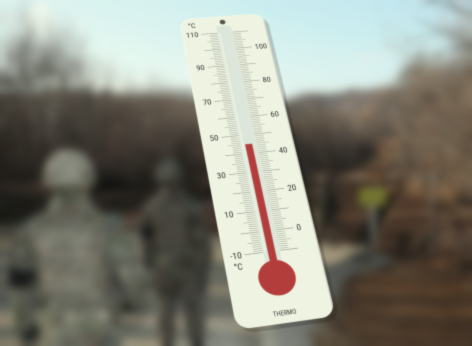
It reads value=45 unit=°C
